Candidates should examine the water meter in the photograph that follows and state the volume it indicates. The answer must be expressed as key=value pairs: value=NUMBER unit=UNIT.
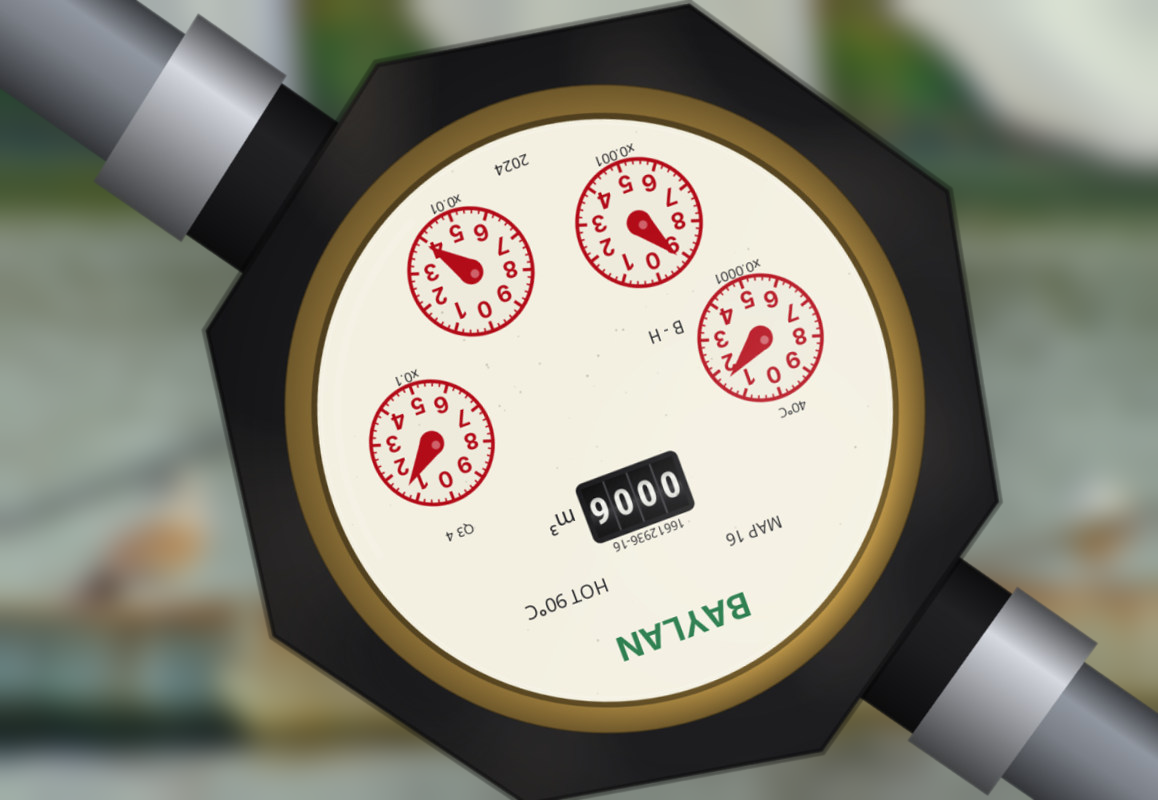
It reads value=6.1391 unit=m³
